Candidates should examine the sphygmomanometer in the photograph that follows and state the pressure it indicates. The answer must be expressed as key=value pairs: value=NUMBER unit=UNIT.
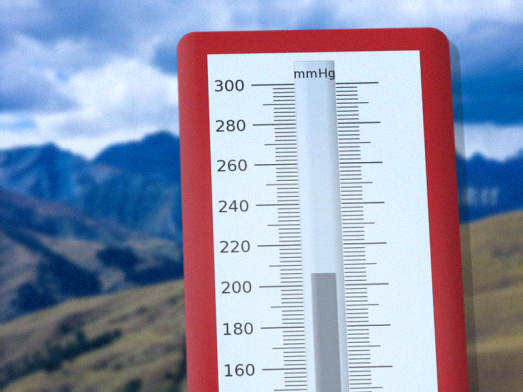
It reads value=206 unit=mmHg
